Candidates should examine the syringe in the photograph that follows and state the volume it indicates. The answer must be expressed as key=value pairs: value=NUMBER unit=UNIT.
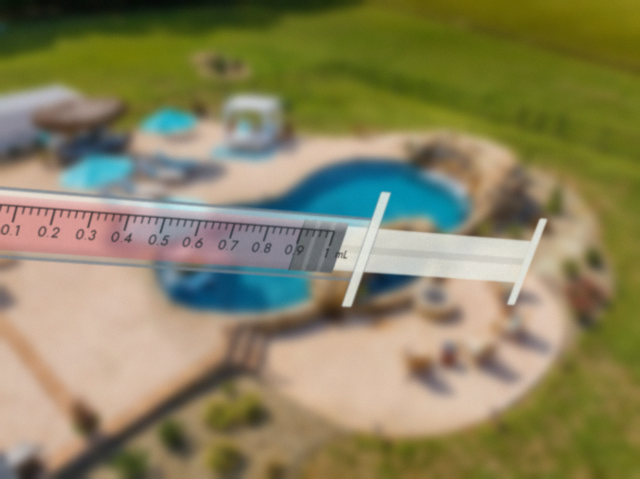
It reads value=0.9 unit=mL
